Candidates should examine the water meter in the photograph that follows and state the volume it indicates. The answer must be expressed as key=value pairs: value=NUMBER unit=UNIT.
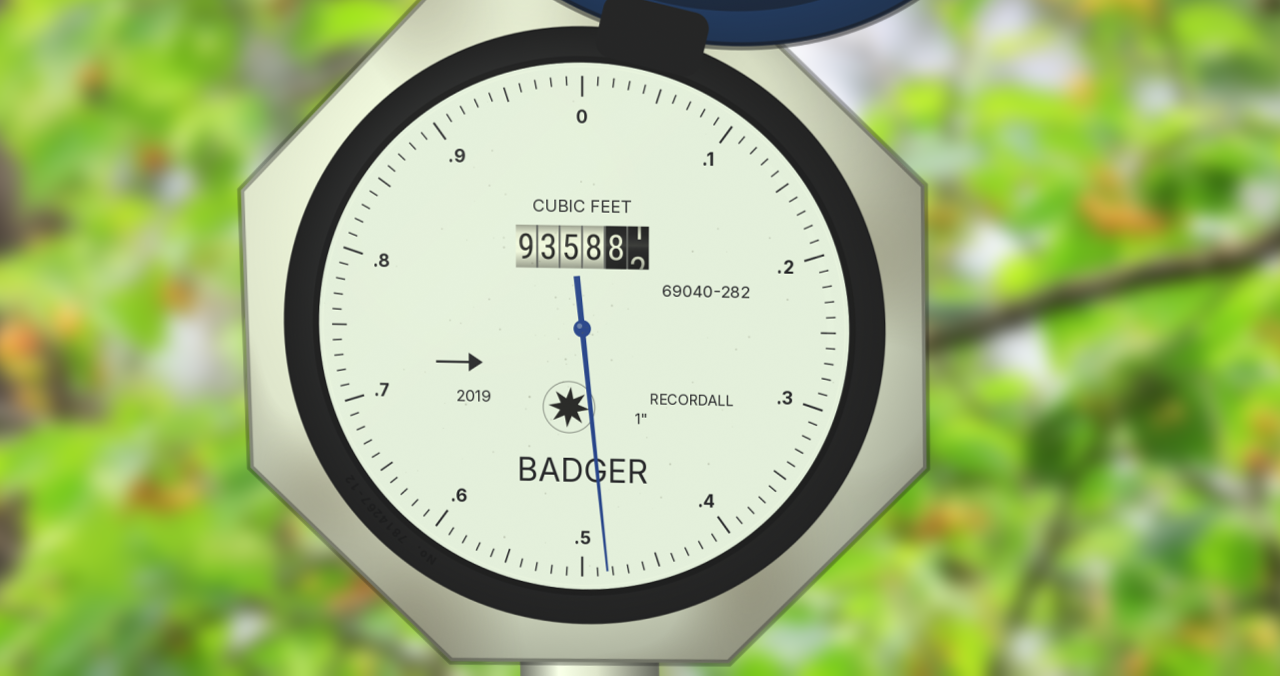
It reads value=935881.48 unit=ft³
